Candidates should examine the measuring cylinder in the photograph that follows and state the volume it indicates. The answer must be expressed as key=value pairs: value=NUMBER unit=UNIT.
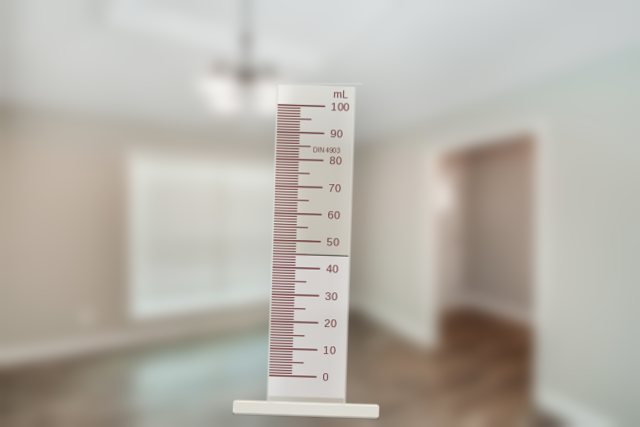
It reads value=45 unit=mL
